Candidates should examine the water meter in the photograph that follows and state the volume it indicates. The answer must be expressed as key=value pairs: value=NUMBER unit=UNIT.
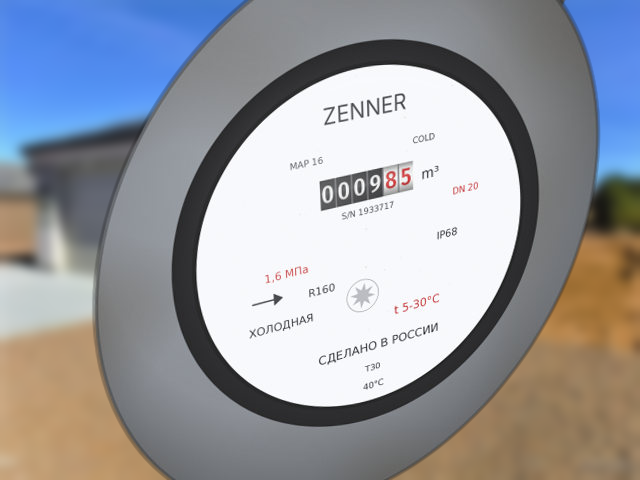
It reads value=9.85 unit=m³
